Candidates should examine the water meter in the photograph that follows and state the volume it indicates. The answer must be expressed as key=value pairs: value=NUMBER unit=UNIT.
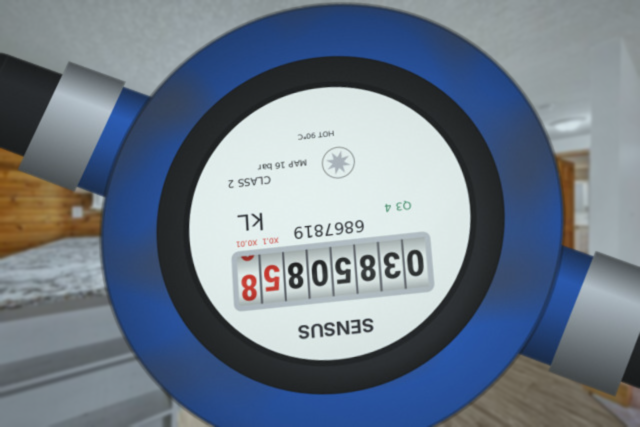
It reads value=38508.58 unit=kL
